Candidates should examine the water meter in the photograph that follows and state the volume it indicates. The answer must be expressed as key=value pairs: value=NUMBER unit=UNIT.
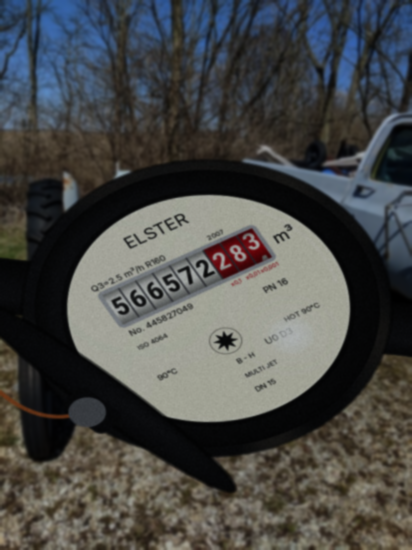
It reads value=566572.283 unit=m³
